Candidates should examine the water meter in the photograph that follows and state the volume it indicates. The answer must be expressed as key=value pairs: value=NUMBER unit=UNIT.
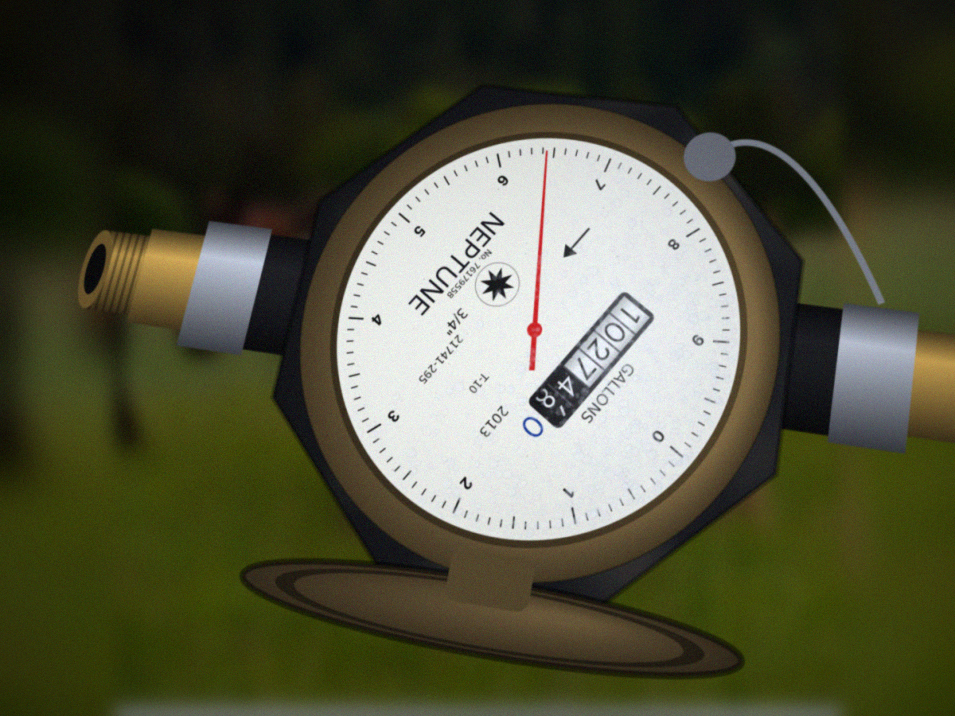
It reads value=1027476.4 unit=gal
